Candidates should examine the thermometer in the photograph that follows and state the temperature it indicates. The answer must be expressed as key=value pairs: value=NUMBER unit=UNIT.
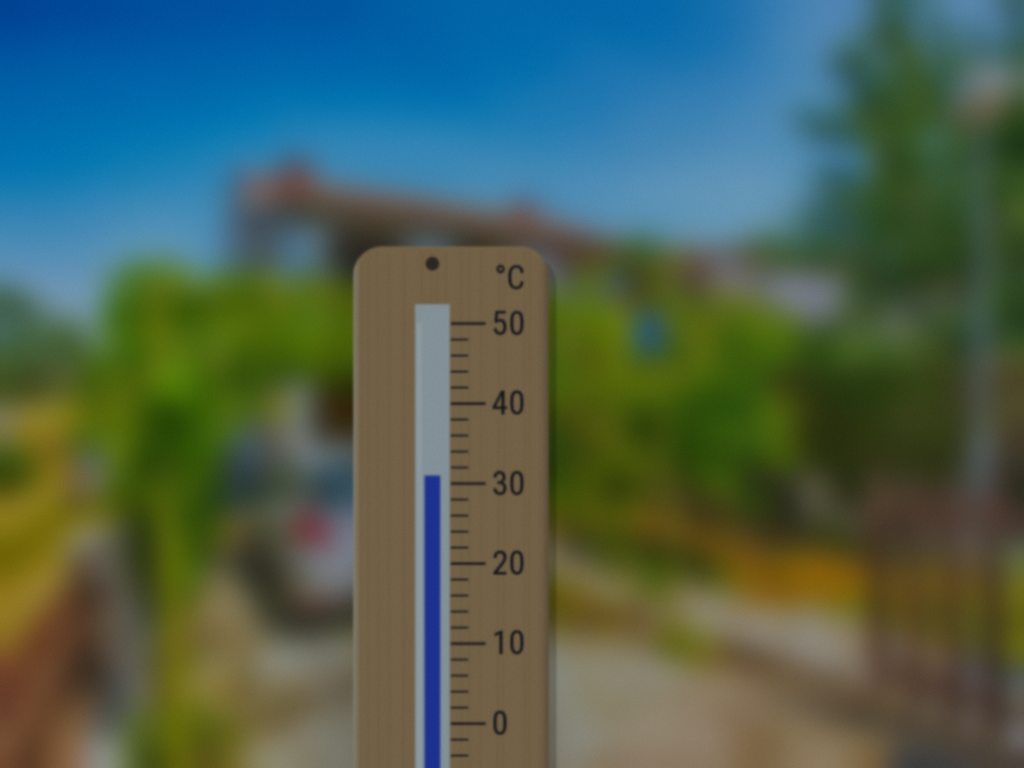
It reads value=31 unit=°C
